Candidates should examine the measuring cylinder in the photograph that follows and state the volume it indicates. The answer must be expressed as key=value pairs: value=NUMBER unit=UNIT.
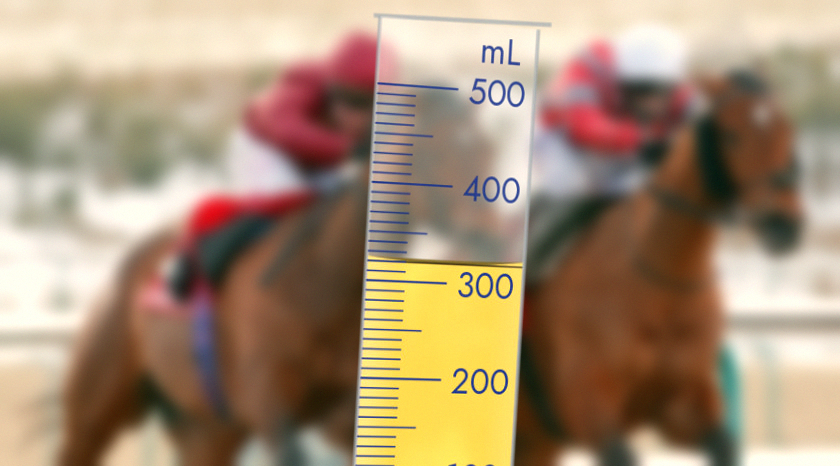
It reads value=320 unit=mL
